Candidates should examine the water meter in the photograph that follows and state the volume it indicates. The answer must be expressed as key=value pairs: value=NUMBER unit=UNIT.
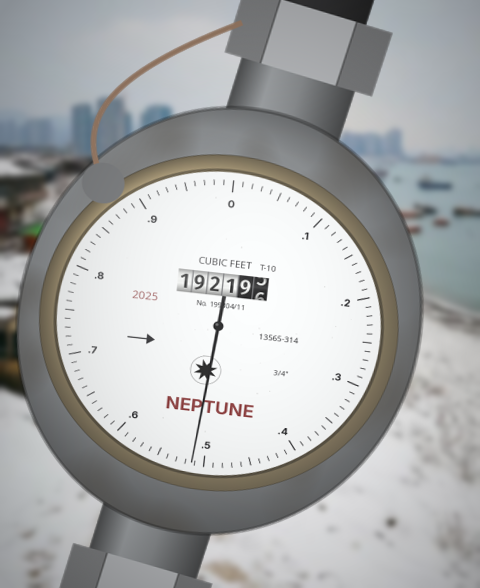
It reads value=192195.51 unit=ft³
